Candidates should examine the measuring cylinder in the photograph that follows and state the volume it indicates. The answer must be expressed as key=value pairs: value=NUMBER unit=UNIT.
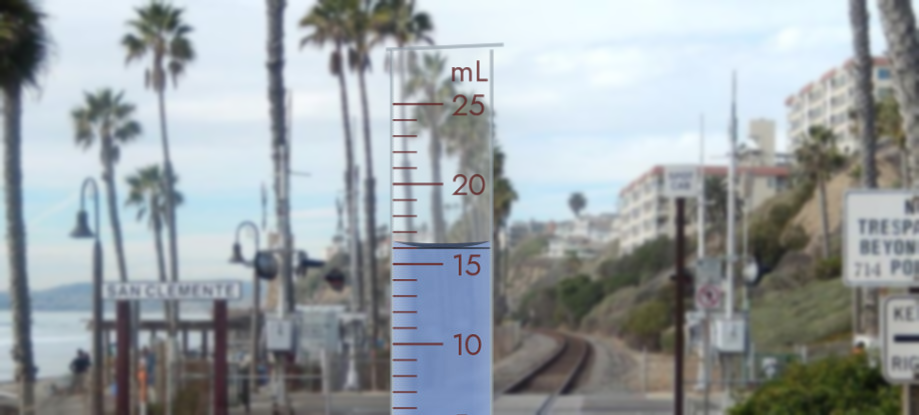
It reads value=16 unit=mL
